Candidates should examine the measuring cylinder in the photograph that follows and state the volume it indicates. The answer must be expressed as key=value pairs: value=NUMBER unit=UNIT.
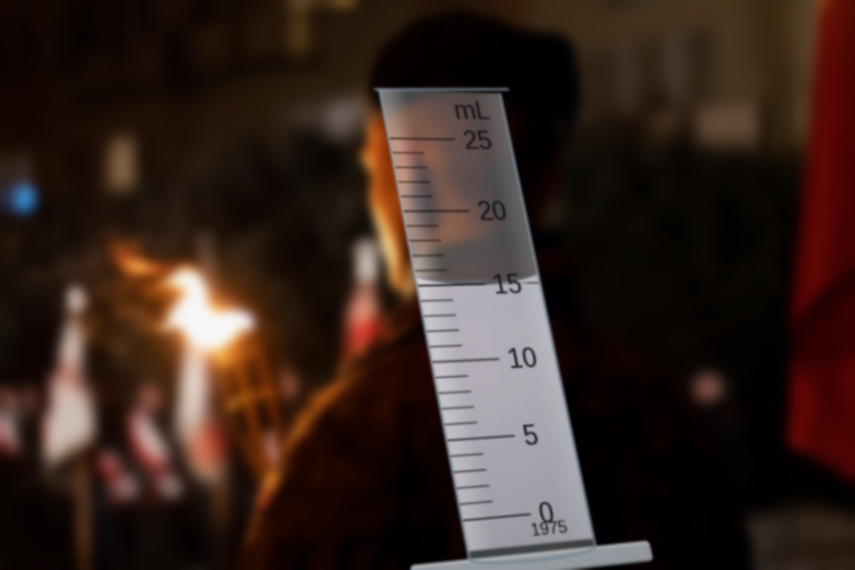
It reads value=15 unit=mL
